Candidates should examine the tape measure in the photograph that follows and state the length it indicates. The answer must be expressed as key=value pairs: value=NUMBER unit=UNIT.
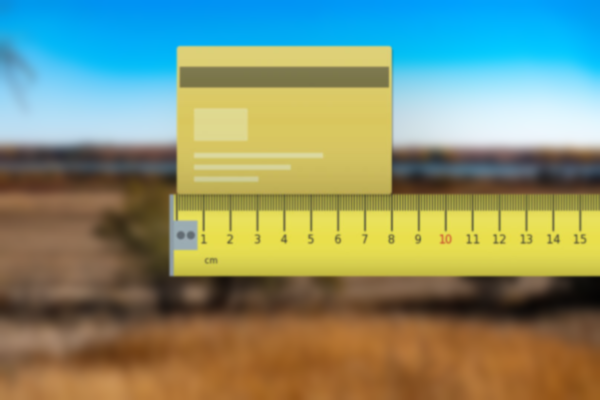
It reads value=8 unit=cm
